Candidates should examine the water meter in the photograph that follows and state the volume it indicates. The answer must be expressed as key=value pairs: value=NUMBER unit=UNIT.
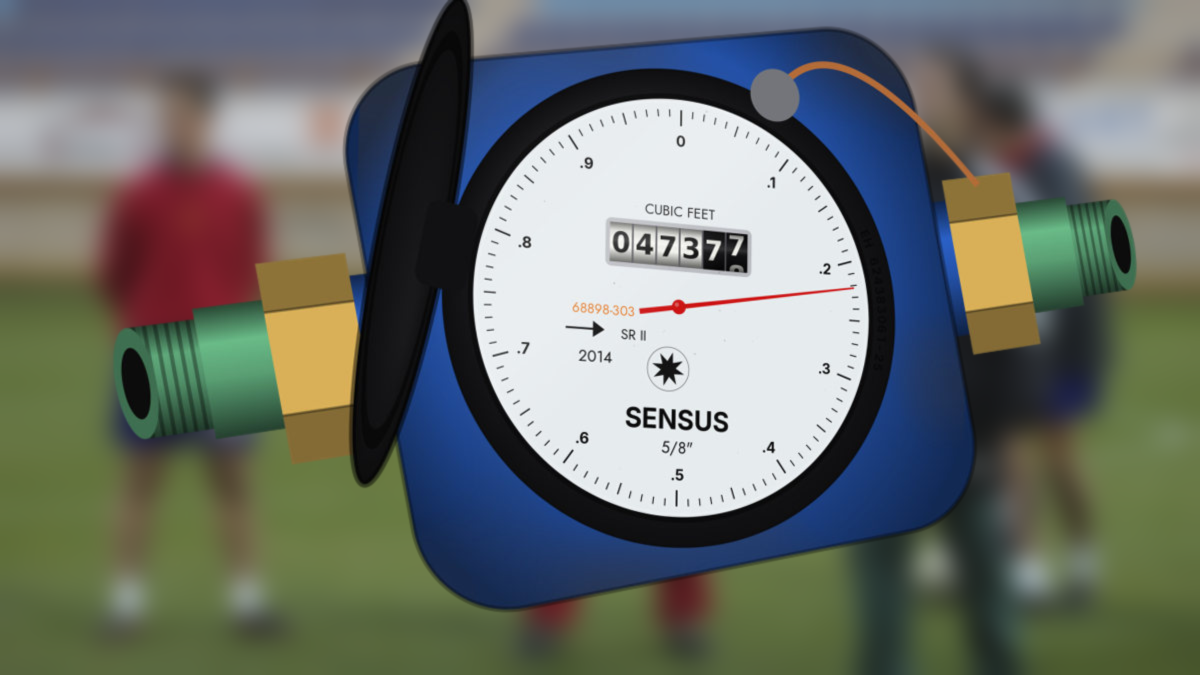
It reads value=47377.22 unit=ft³
